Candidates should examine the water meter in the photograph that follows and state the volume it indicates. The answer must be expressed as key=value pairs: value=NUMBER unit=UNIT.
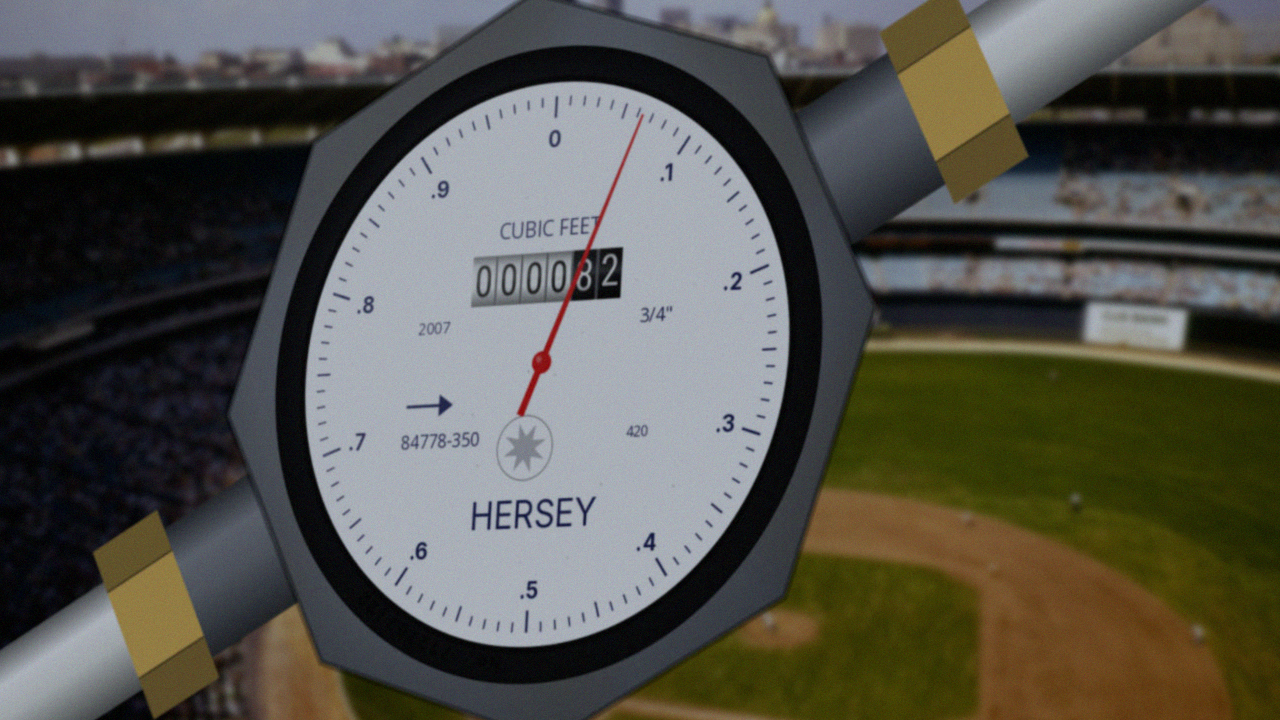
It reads value=82.06 unit=ft³
